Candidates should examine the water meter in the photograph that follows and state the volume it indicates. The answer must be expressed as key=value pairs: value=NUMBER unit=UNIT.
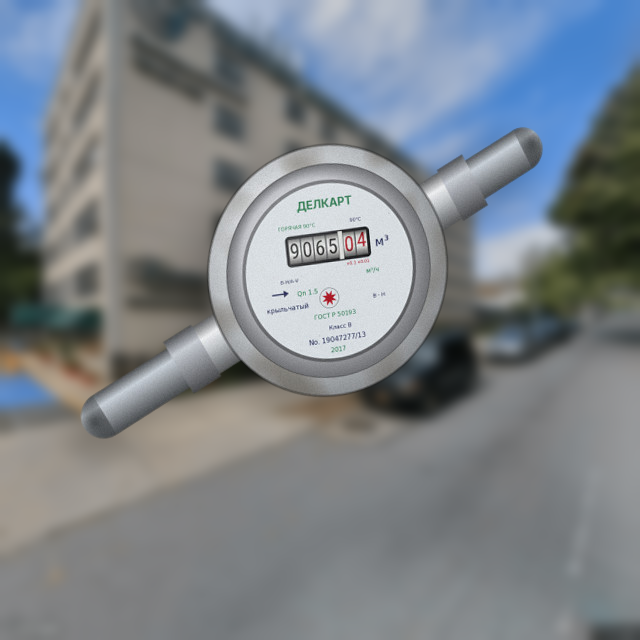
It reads value=9065.04 unit=m³
